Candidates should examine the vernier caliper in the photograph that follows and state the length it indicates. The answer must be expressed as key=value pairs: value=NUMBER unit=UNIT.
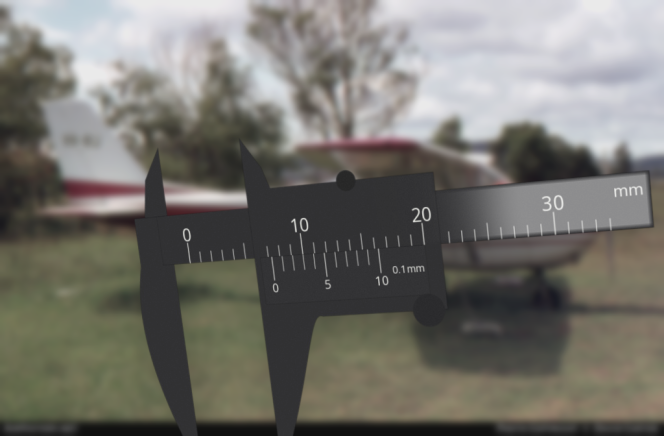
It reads value=7.3 unit=mm
